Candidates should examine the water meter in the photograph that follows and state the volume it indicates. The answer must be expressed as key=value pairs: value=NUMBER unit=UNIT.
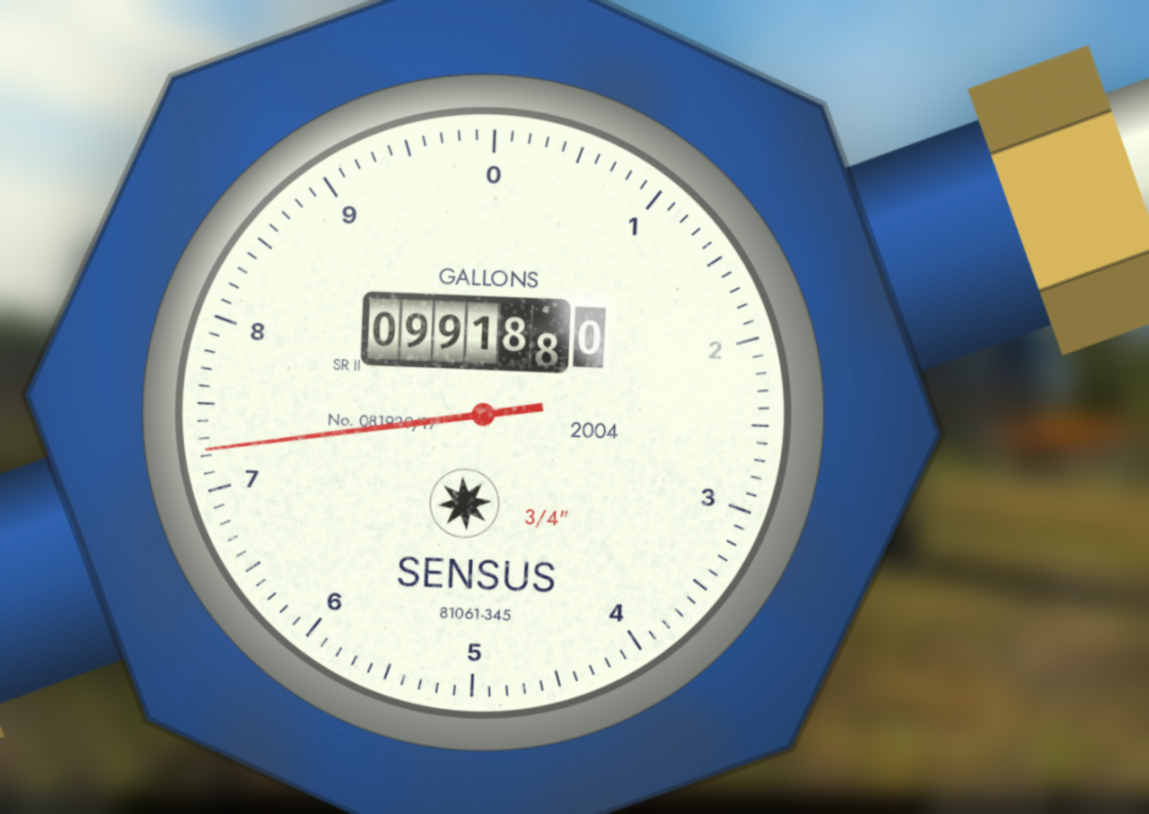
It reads value=991877.2 unit=gal
